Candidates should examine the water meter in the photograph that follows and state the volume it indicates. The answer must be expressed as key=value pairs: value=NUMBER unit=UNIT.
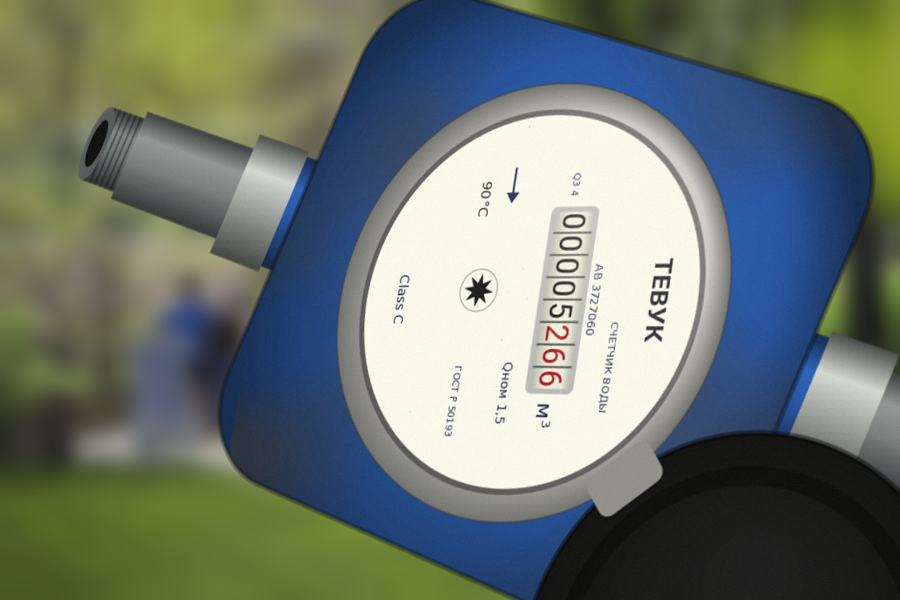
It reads value=5.266 unit=m³
